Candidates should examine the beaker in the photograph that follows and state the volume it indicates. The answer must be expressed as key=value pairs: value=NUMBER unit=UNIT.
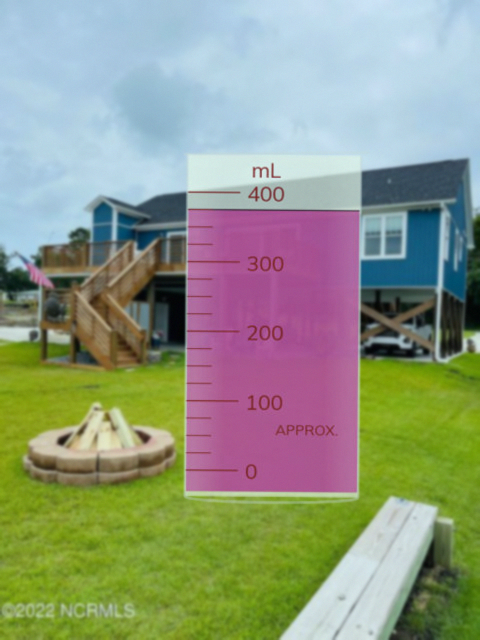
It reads value=375 unit=mL
